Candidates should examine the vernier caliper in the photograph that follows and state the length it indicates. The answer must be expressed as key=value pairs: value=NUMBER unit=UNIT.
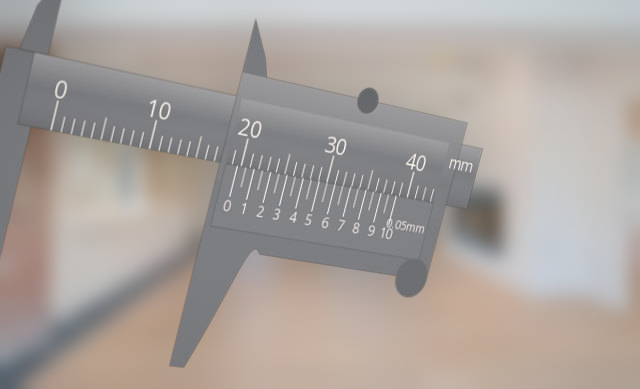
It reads value=19.6 unit=mm
